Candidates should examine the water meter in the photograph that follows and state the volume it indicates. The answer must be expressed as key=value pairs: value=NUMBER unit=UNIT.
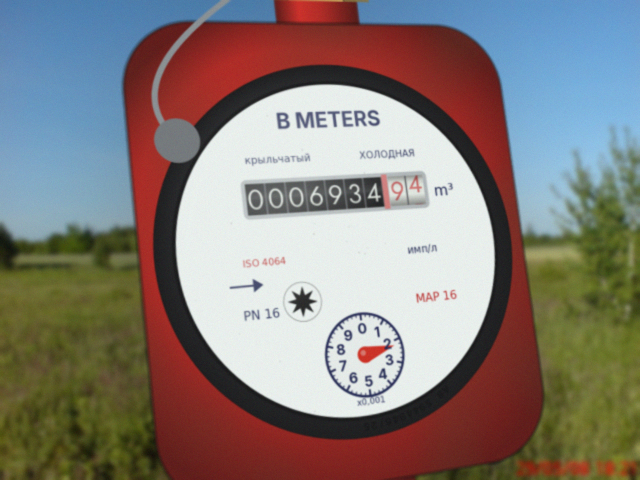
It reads value=6934.942 unit=m³
